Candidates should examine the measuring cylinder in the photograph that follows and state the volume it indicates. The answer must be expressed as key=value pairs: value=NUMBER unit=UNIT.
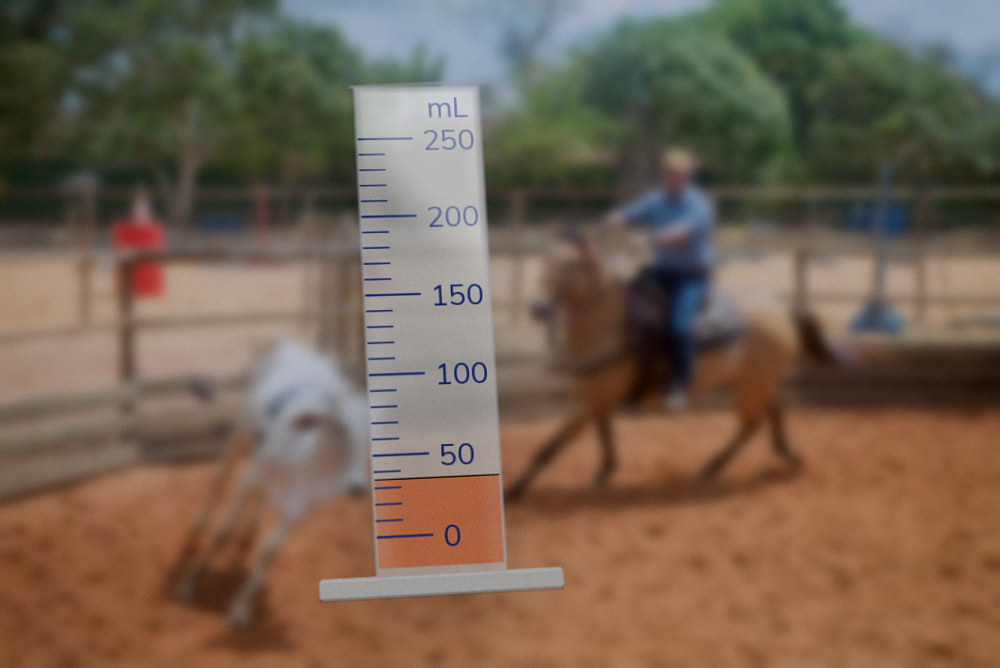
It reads value=35 unit=mL
